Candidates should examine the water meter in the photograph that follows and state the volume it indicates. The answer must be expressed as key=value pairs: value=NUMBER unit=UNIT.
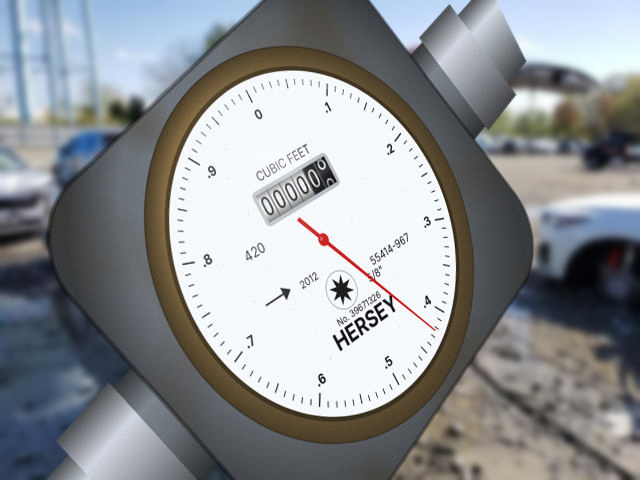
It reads value=8.42 unit=ft³
